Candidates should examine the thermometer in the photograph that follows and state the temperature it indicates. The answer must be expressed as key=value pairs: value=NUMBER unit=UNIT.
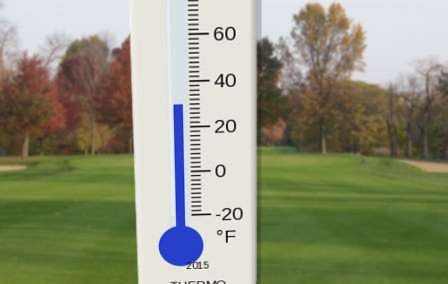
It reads value=30 unit=°F
